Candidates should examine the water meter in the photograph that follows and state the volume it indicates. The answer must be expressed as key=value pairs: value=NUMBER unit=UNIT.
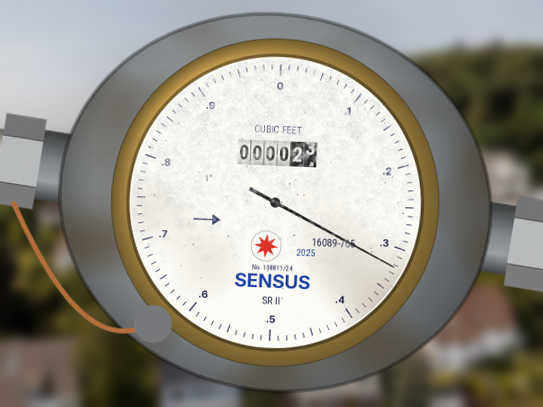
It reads value=23.32 unit=ft³
